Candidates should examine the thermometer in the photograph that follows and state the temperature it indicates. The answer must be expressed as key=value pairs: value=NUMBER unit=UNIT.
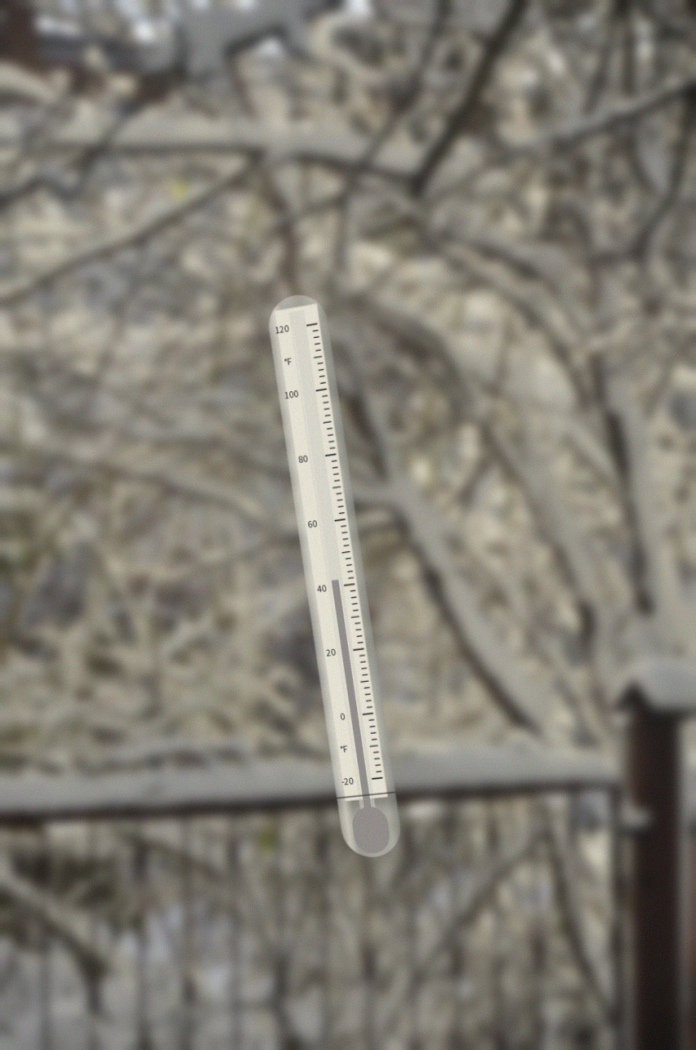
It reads value=42 unit=°F
